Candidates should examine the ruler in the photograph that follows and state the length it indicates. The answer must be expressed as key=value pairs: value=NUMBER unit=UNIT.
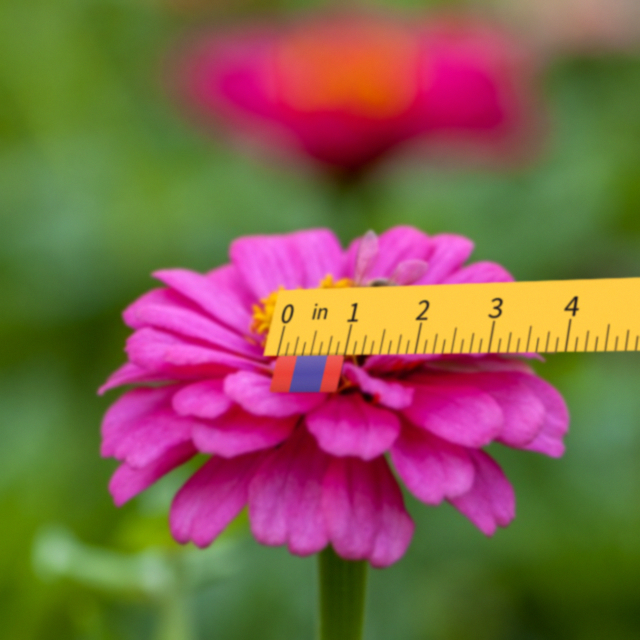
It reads value=1 unit=in
